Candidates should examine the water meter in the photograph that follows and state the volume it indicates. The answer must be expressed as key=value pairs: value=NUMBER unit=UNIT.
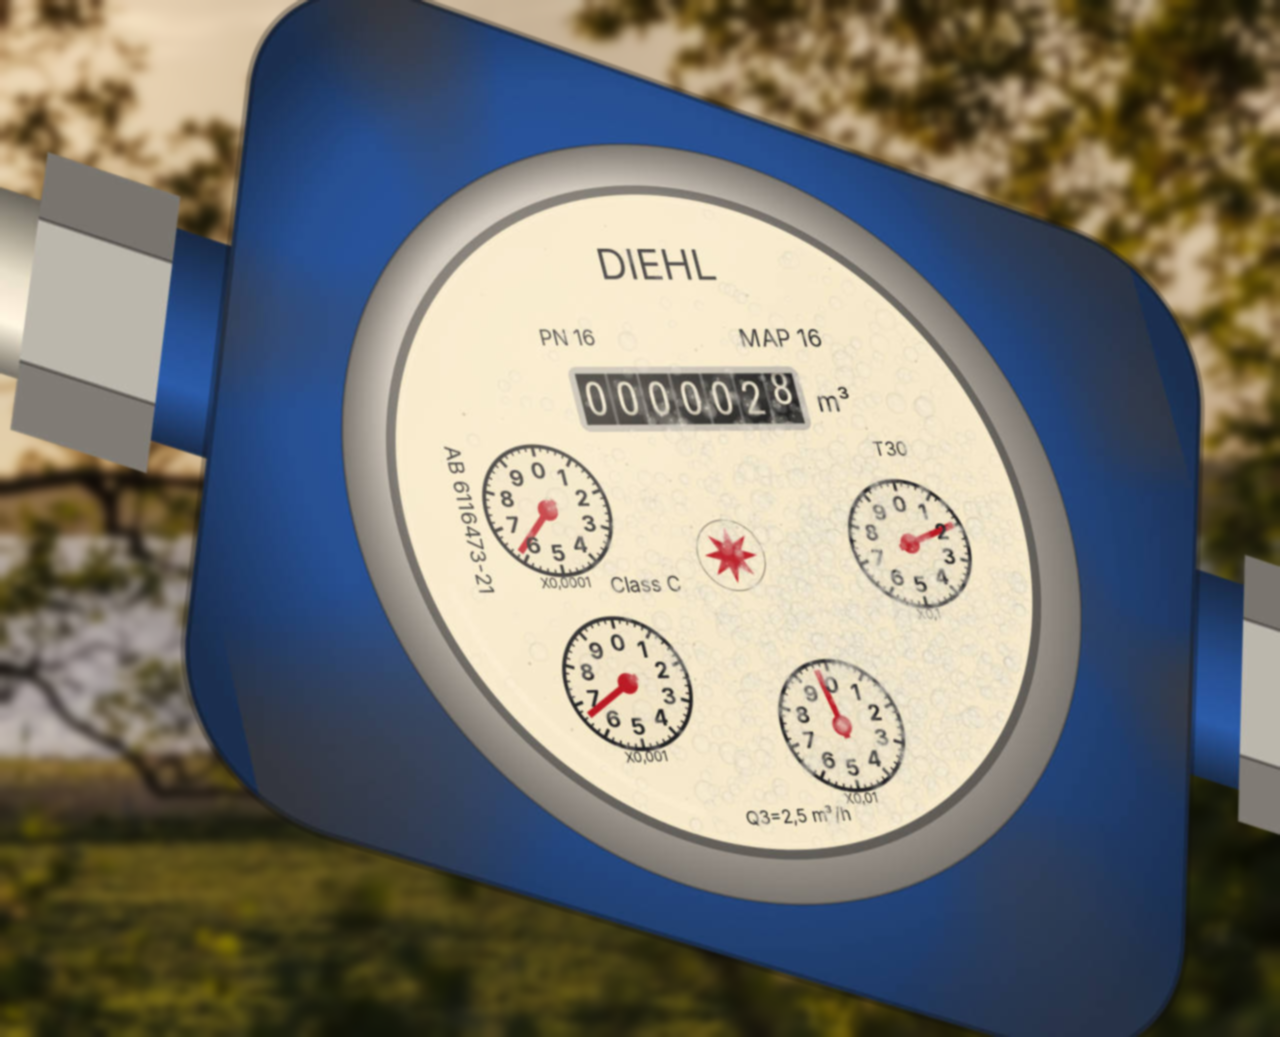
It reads value=28.1966 unit=m³
